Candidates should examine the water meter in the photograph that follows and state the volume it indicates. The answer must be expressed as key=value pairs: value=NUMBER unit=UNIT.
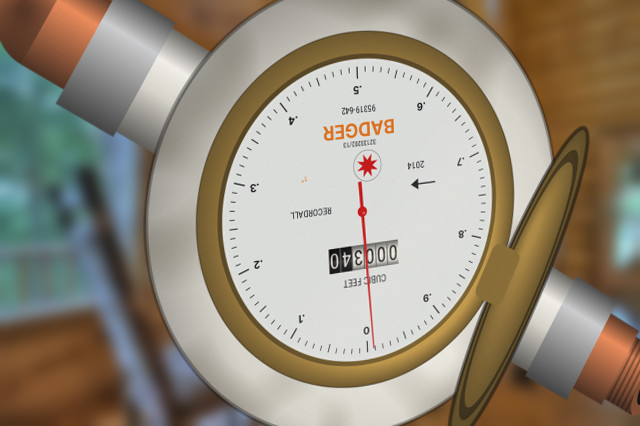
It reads value=339.99 unit=ft³
